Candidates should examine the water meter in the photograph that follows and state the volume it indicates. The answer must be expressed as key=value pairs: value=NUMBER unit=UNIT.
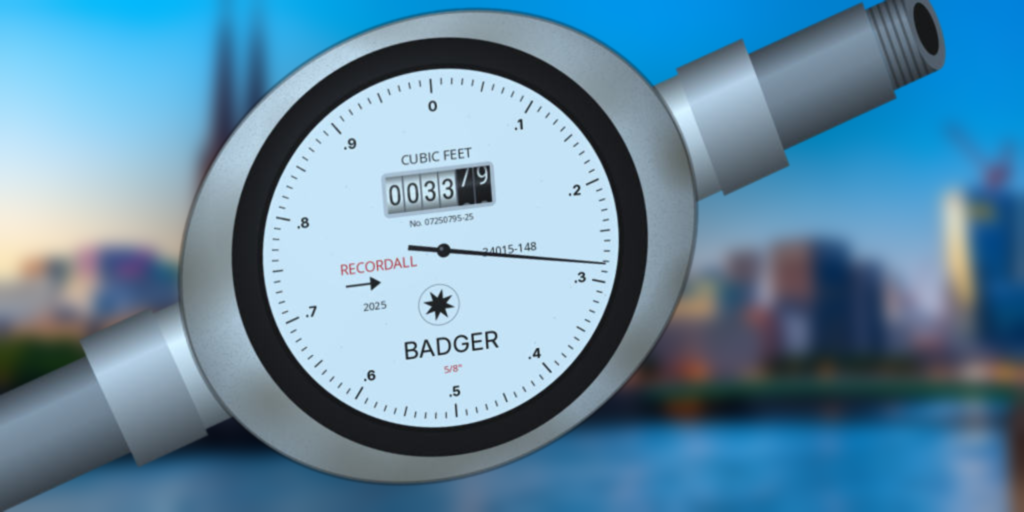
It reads value=3379.28 unit=ft³
